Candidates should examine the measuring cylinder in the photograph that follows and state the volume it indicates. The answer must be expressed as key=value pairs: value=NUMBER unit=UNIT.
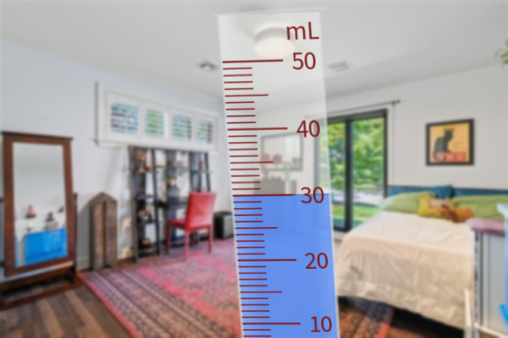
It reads value=30 unit=mL
